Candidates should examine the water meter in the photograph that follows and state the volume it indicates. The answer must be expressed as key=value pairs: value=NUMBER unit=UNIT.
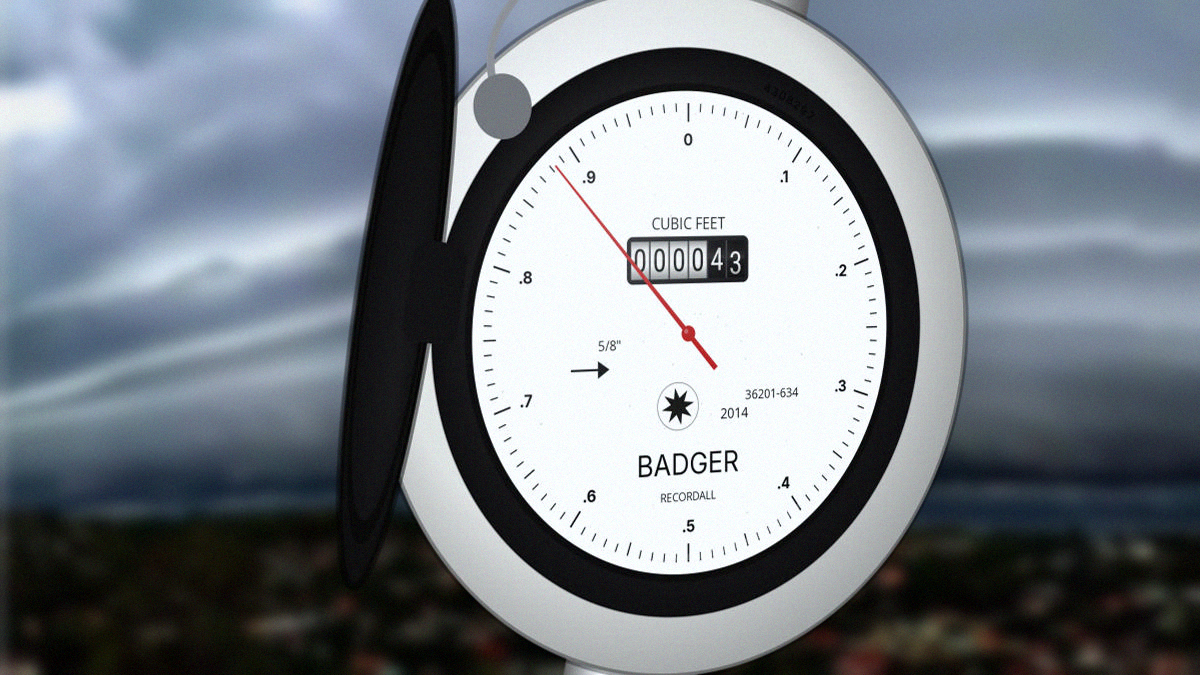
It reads value=42.88 unit=ft³
